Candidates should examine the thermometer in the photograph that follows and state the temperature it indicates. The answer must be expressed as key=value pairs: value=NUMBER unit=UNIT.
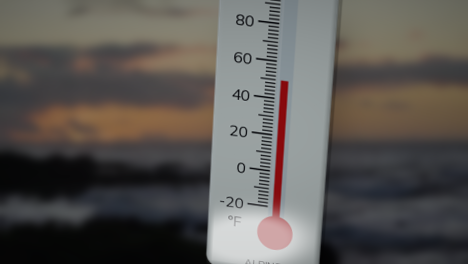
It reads value=50 unit=°F
